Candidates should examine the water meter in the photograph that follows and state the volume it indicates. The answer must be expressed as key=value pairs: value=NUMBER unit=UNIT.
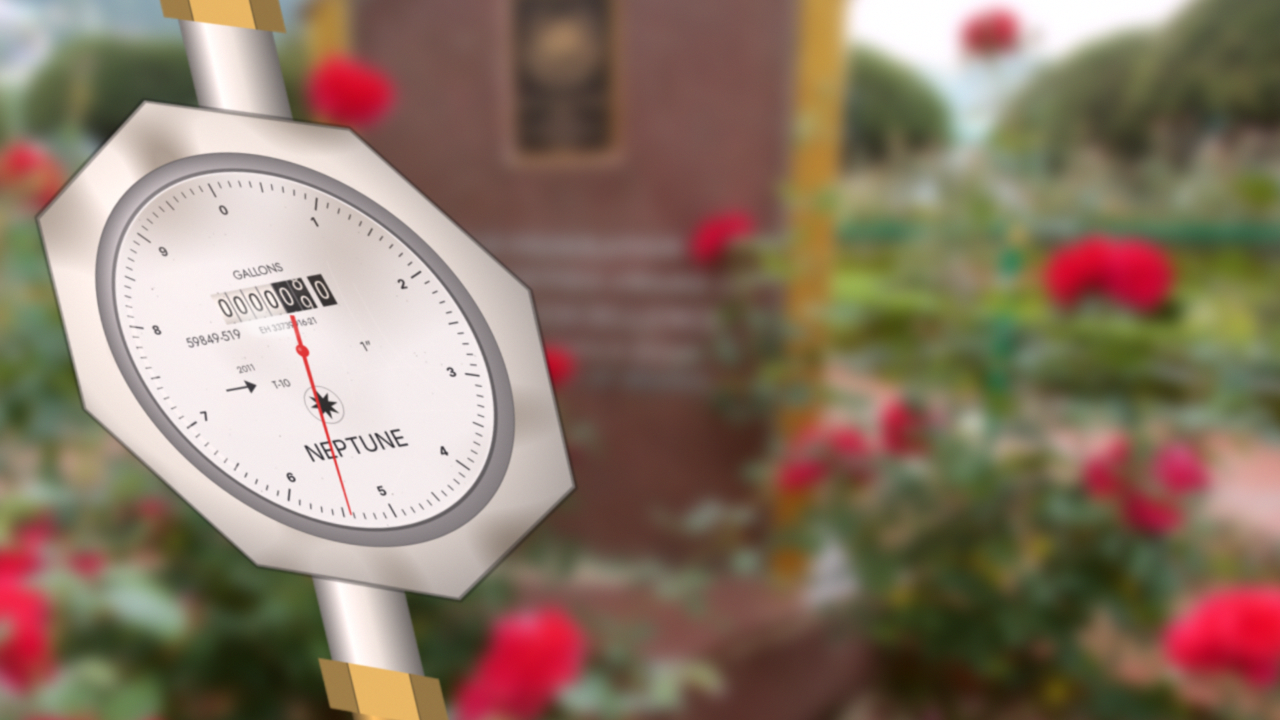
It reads value=85.4 unit=gal
